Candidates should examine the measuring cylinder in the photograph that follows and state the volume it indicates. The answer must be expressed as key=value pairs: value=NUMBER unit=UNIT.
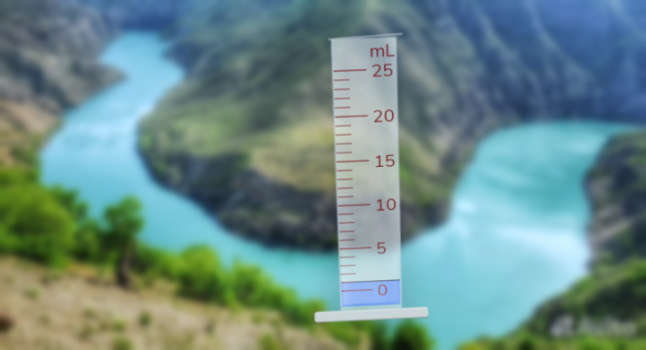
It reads value=1 unit=mL
